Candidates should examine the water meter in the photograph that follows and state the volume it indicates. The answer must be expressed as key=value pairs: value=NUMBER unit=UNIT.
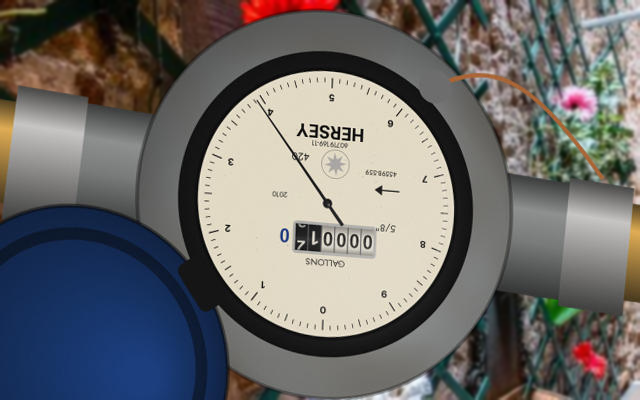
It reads value=123.9 unit=gal
